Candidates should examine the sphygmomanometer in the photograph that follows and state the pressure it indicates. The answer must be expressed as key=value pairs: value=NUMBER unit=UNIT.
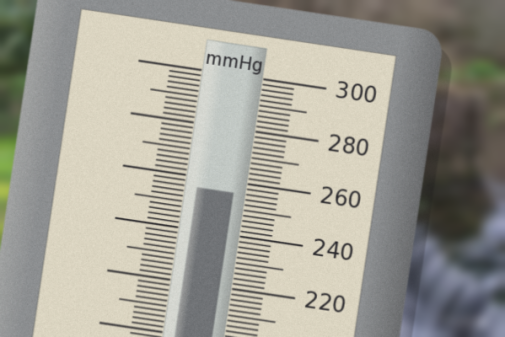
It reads value=256 unit=mmHg
